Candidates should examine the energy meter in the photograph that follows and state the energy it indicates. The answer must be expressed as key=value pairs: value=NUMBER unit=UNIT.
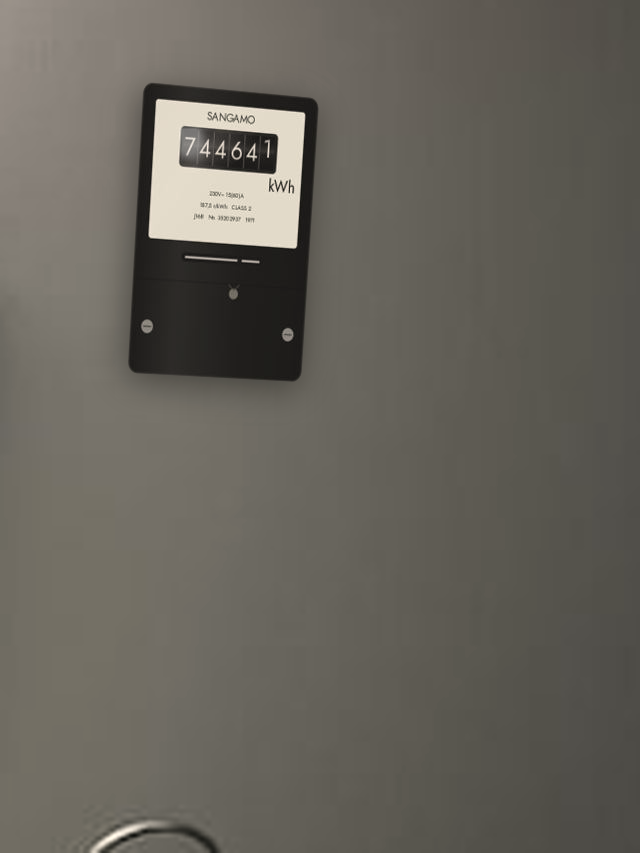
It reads value=744641 unit=kWh
